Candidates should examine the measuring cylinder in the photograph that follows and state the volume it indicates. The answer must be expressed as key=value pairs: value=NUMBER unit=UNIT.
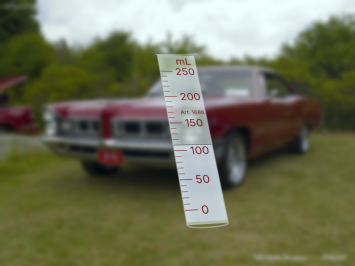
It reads value=110 unit=mL
